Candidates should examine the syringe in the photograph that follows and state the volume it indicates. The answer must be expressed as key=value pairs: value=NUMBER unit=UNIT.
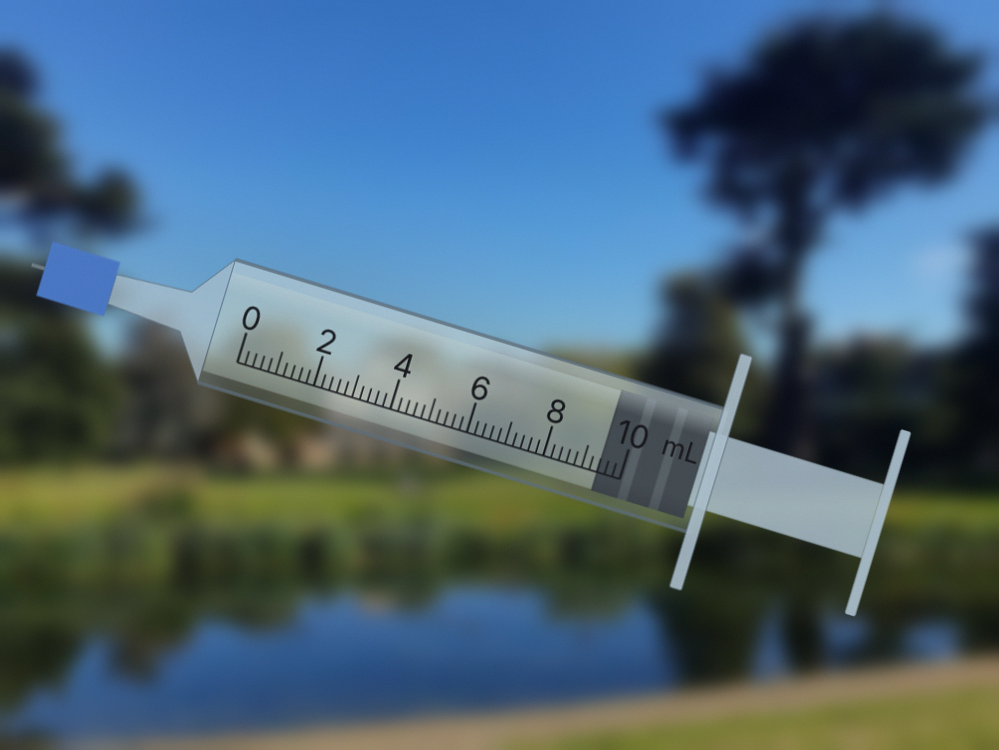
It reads value=9.4 unit=mL
